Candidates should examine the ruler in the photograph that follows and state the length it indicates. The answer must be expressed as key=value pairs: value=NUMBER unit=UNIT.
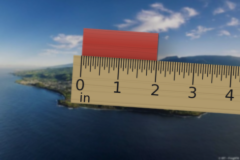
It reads value=2 unit=in
